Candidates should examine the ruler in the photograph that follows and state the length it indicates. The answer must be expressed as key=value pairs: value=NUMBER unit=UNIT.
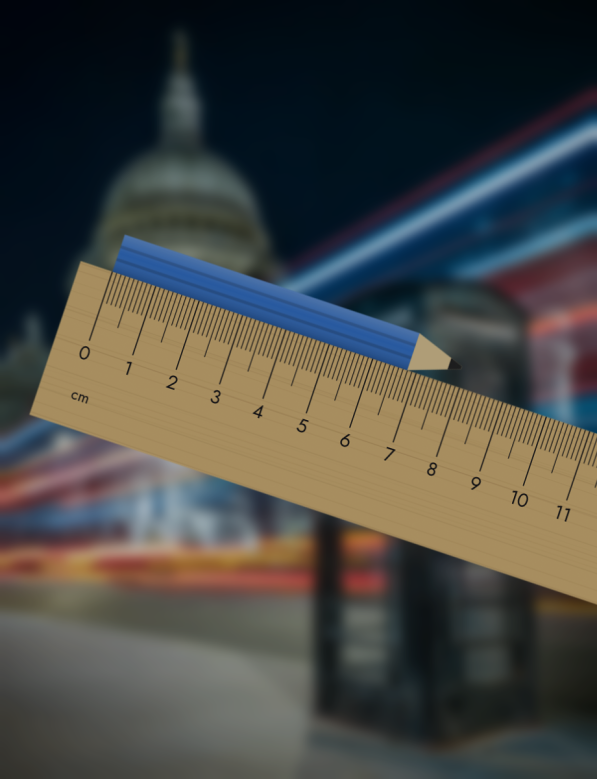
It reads value=7.9 unit=cm
